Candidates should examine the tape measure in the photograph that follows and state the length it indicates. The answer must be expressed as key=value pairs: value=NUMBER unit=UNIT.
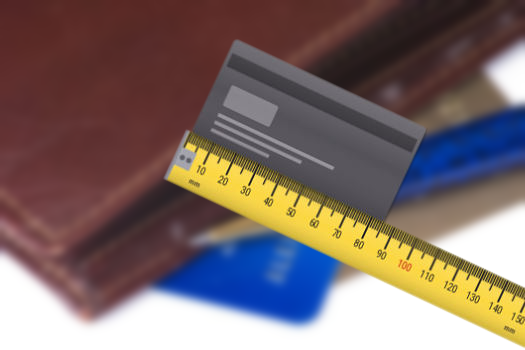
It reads value=85 unit=mm
